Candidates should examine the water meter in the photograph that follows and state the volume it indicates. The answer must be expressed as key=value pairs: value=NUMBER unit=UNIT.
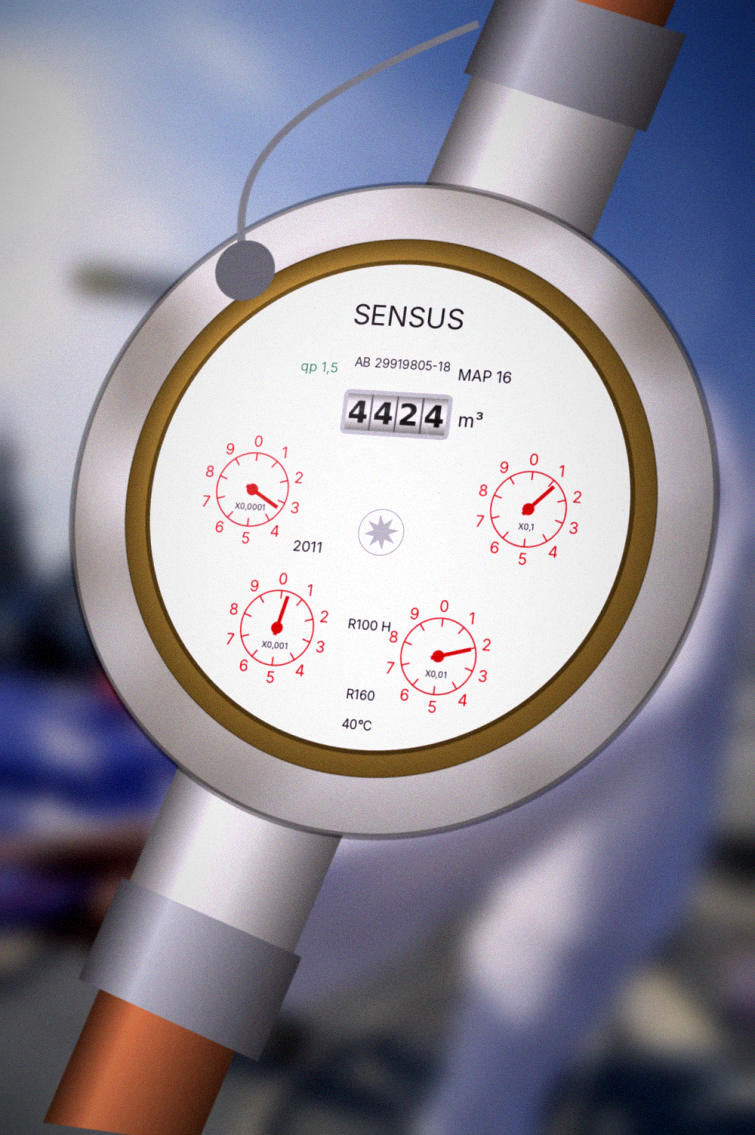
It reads value=4424.1203 unit=m³
